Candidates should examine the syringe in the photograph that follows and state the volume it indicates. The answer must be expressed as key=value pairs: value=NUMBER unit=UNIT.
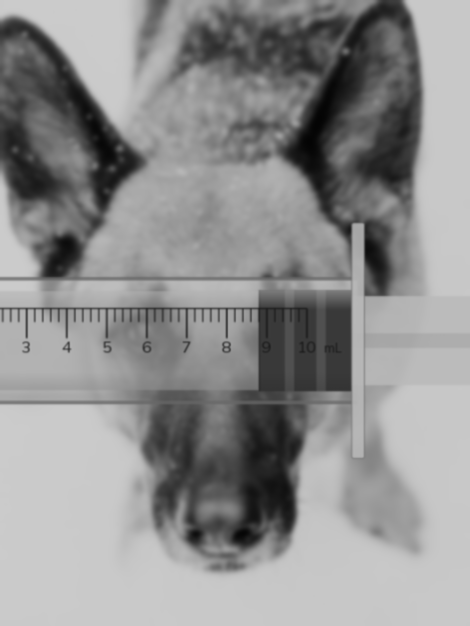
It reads value=8.8 unit=mL
